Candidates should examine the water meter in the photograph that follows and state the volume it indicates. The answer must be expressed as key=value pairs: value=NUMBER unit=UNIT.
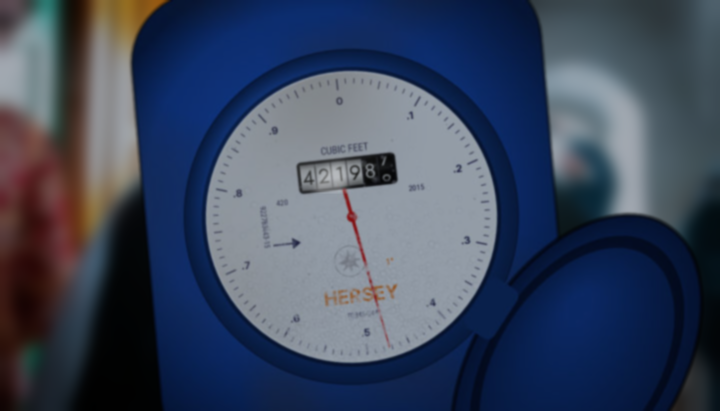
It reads value=421987.47 unit=ft³
